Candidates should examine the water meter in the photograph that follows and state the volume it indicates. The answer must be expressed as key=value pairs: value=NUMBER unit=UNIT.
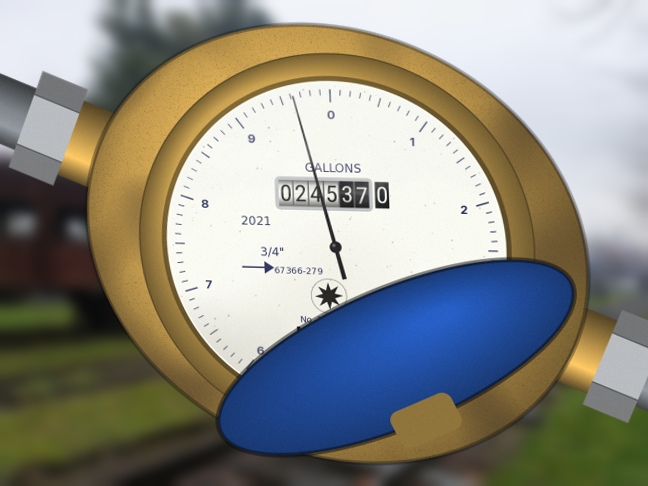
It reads value=245369.6 unit=gal
